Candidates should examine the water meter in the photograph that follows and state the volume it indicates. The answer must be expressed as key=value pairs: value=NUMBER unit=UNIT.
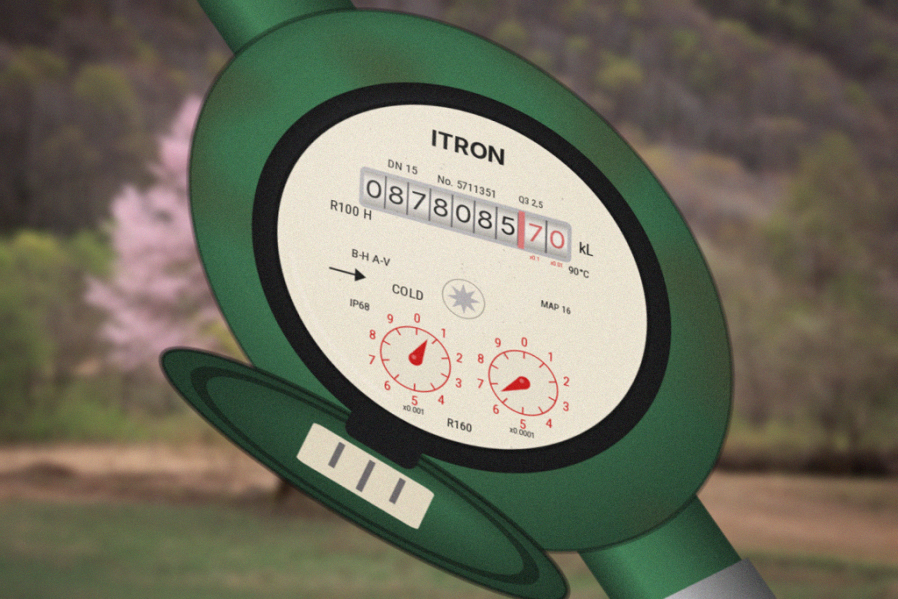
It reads value=878085.7006 unit=kL
